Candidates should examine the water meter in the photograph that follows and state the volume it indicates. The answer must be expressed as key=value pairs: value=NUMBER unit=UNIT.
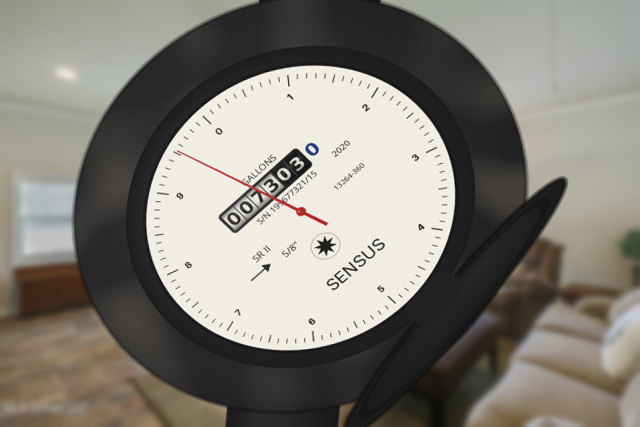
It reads value=73029.5 unit=gal
